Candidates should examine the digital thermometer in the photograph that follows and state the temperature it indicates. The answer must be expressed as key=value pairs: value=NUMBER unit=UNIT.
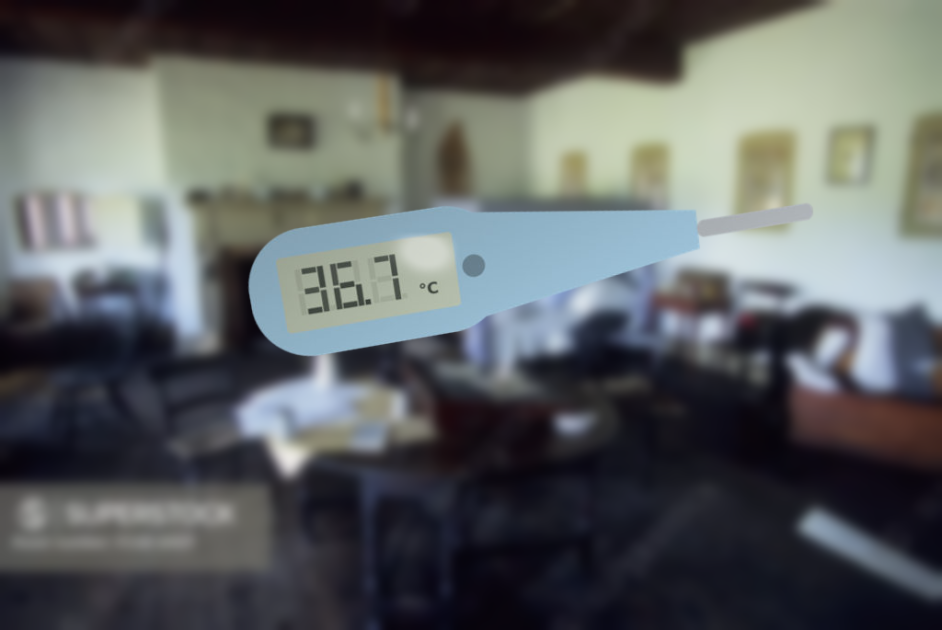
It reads value=36.7 unit=°C
